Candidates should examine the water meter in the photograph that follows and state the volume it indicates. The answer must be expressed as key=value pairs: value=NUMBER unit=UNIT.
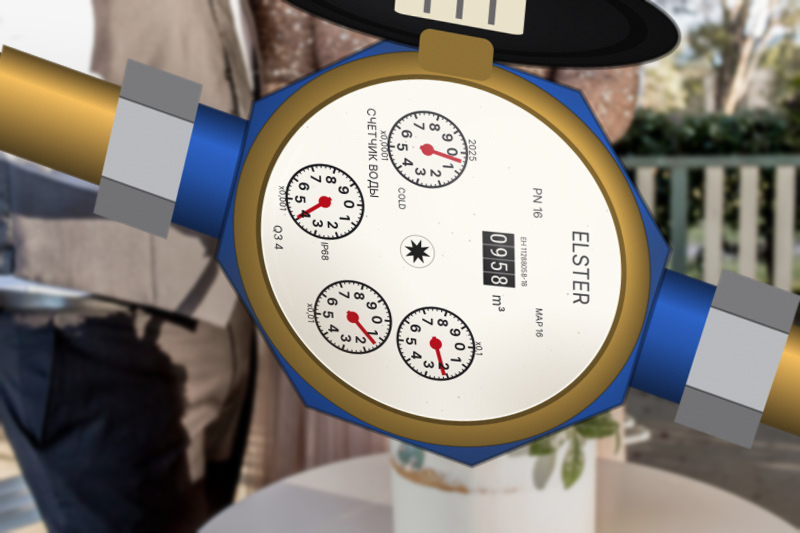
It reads value=958.2140 unit=m³
